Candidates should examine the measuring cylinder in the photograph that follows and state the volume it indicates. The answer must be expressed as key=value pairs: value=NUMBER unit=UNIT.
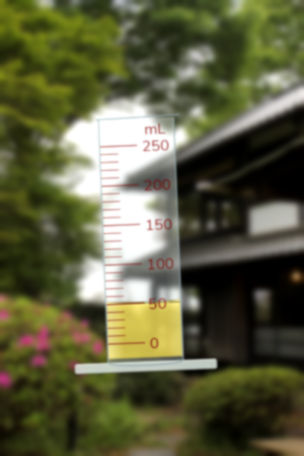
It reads value=50 unit=mL
